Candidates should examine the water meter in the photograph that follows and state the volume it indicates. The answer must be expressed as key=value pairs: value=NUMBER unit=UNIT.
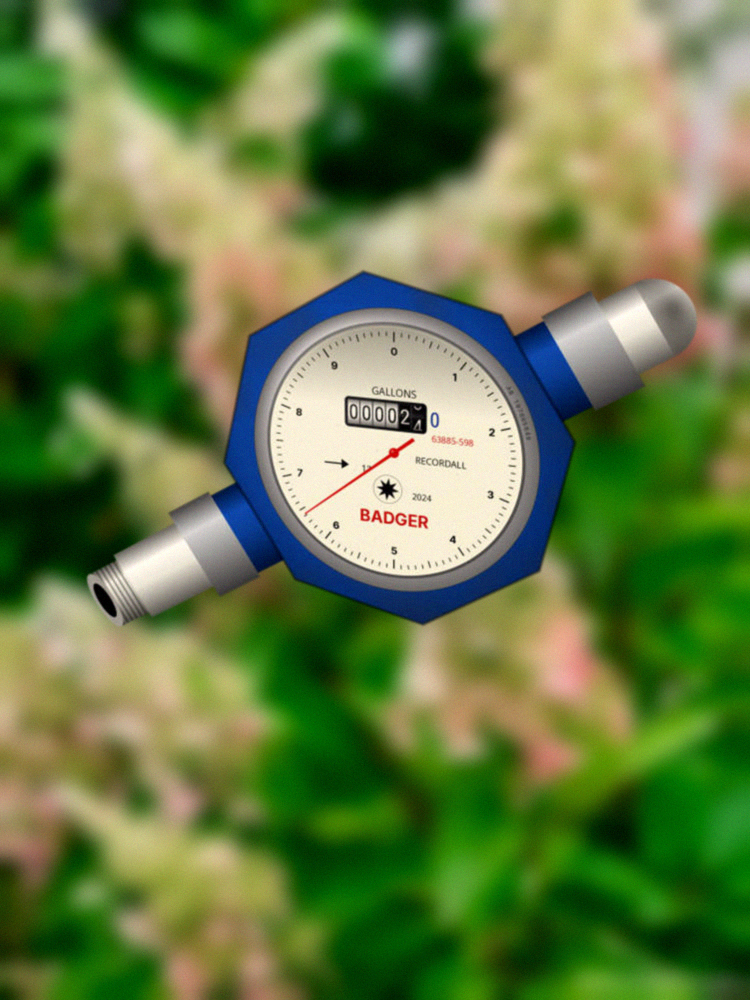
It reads value=236.4 unit=gal
